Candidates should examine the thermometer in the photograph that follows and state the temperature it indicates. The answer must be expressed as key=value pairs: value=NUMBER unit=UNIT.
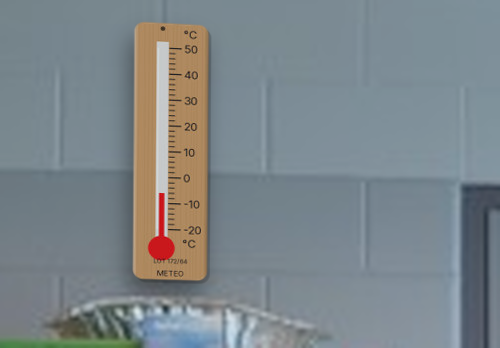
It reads value=-6 unit=°C
